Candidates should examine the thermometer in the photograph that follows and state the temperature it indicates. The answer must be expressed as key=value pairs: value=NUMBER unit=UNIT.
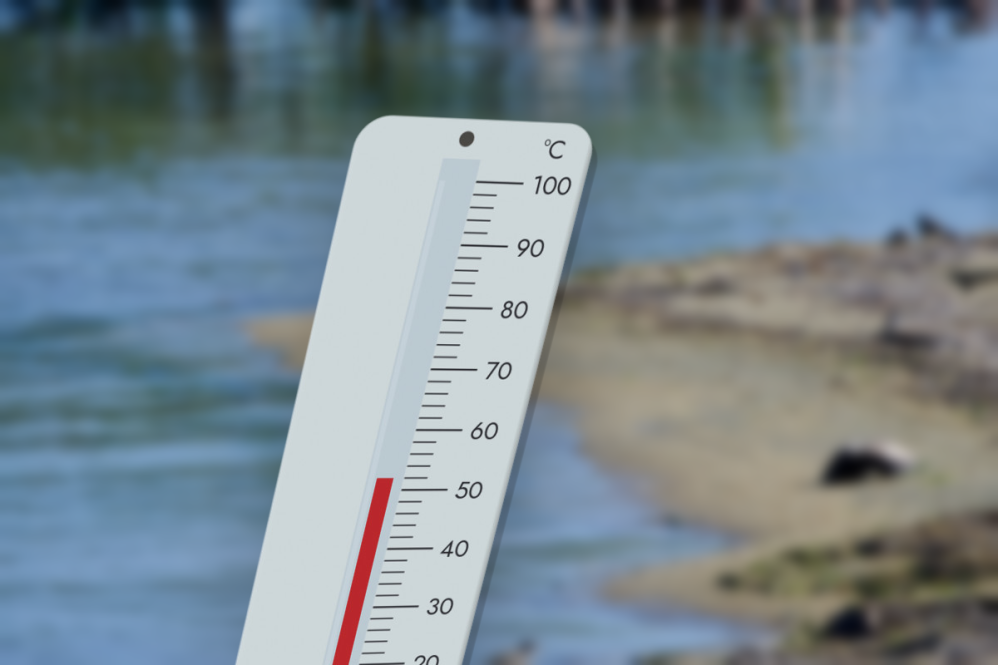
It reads value=52 unit=°C
